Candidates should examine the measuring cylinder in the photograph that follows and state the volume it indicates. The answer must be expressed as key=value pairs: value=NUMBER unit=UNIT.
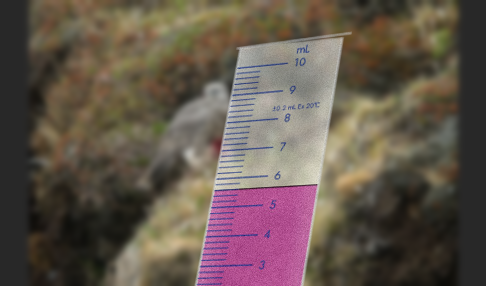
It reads value=5.6 unit=mL
